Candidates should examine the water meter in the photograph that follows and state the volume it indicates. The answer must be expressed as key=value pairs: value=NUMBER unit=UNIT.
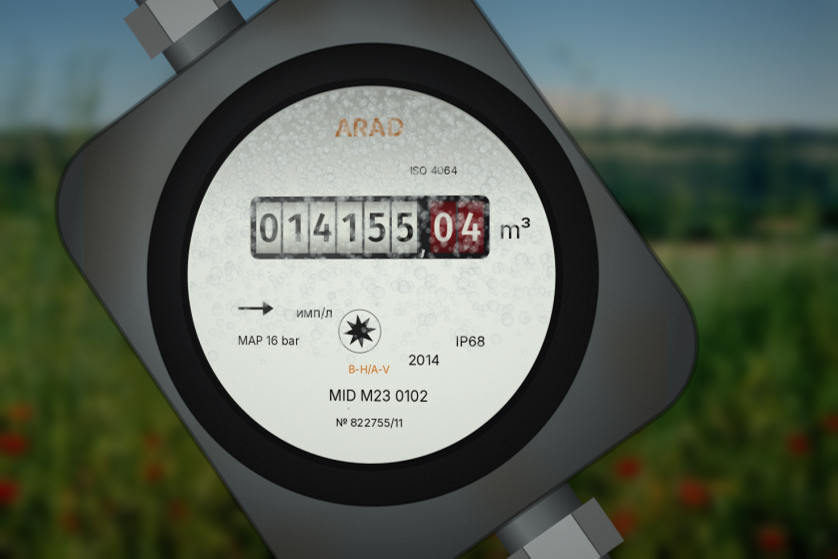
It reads value=14155.04 unit=m³
